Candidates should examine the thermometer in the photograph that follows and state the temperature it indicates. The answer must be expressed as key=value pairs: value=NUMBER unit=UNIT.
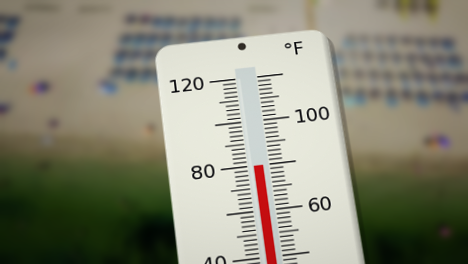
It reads value=80 unit=°F
